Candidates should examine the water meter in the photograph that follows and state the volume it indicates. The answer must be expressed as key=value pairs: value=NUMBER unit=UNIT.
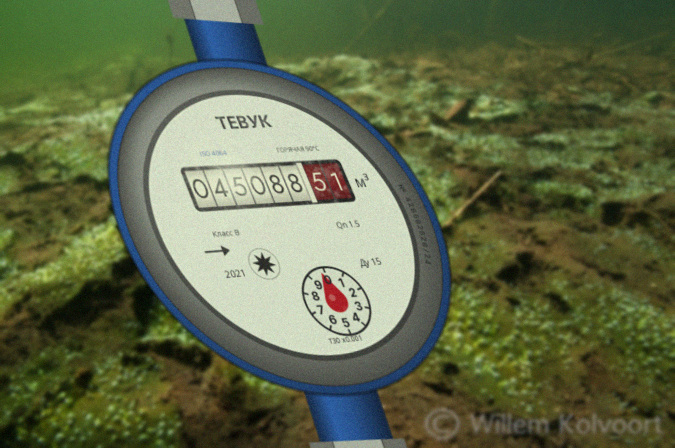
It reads value=45088.509 unit=m³
